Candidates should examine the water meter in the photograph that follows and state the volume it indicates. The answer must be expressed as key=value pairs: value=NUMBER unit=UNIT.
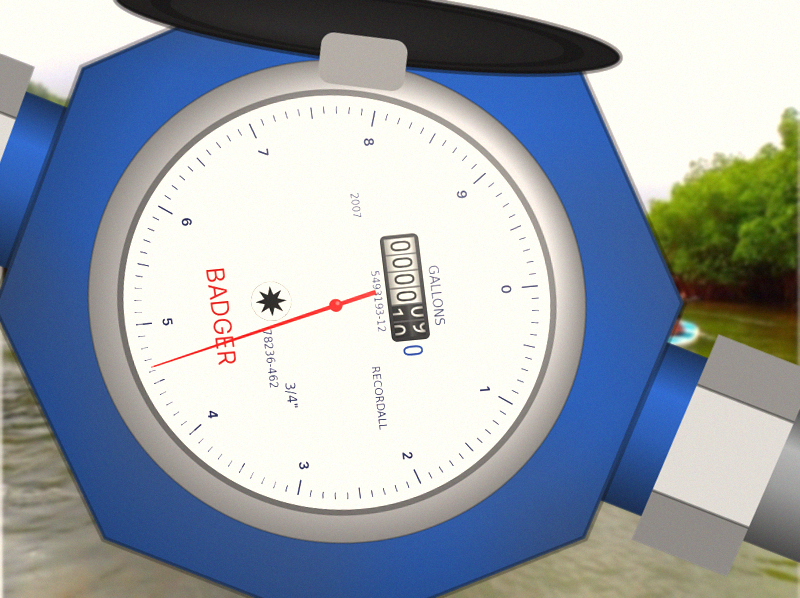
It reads value=94.6 unit=gal
